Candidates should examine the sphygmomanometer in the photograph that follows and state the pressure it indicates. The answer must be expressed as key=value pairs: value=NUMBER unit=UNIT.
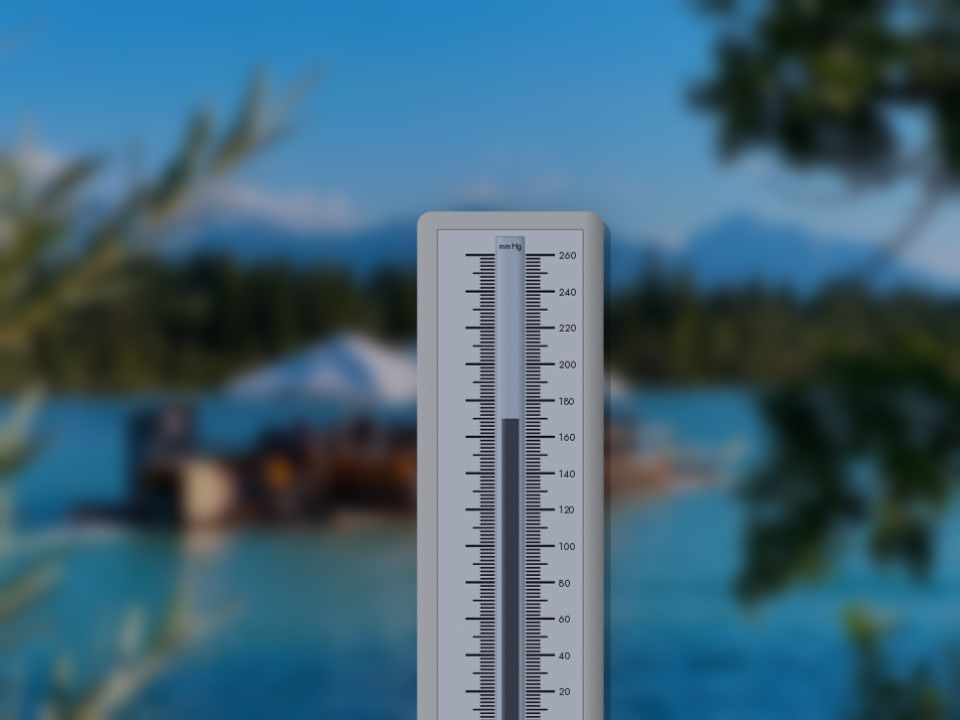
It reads value=170 unit=mmHg
